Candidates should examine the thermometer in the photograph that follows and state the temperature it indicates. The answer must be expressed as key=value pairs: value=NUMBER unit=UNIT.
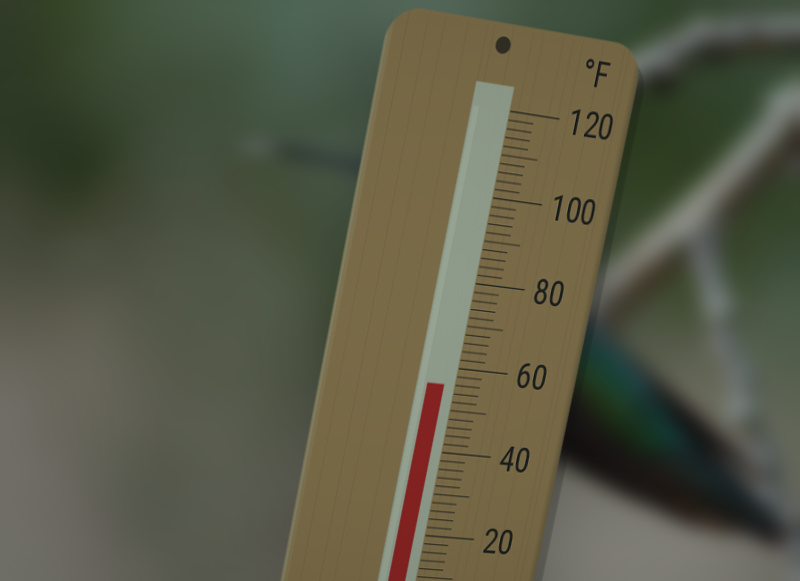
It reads value=56 unit=°F
